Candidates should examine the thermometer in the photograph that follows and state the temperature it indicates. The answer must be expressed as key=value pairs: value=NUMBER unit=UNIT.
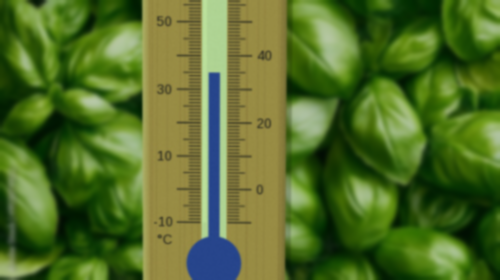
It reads value=35 unit=°C
